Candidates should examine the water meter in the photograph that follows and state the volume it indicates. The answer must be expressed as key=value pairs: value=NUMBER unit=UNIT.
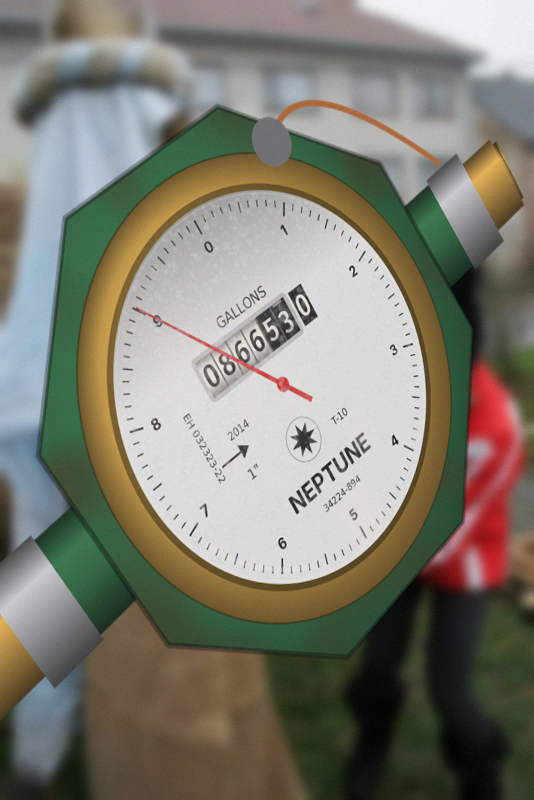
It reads value=866529.0 unit=gal
